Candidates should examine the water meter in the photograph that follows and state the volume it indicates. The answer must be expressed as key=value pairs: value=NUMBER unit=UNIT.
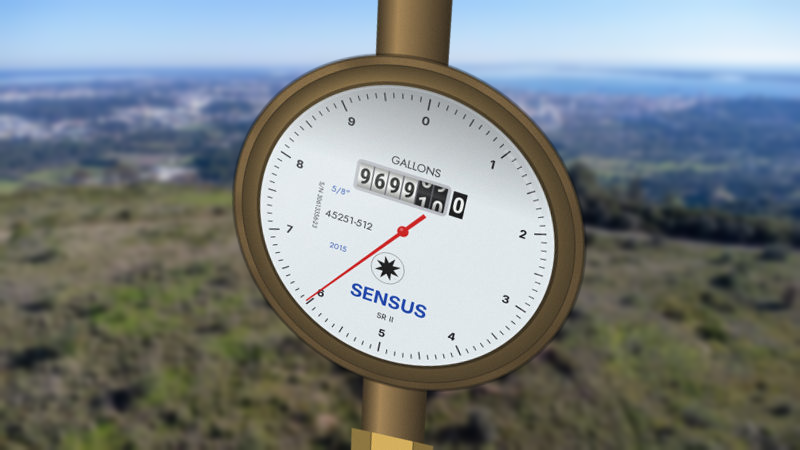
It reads value=9699096.0 unit=gal
